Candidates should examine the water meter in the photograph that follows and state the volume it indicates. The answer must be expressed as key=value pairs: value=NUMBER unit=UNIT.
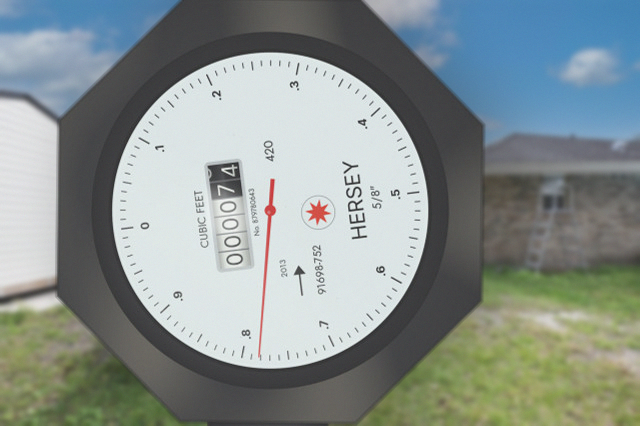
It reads value=73.78 unit=ft³
